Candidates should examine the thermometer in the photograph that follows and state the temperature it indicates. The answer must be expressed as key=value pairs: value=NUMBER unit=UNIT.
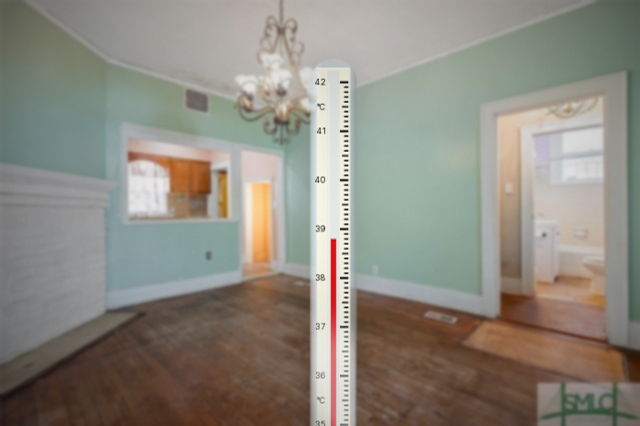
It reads value=38.8 unit=°C
